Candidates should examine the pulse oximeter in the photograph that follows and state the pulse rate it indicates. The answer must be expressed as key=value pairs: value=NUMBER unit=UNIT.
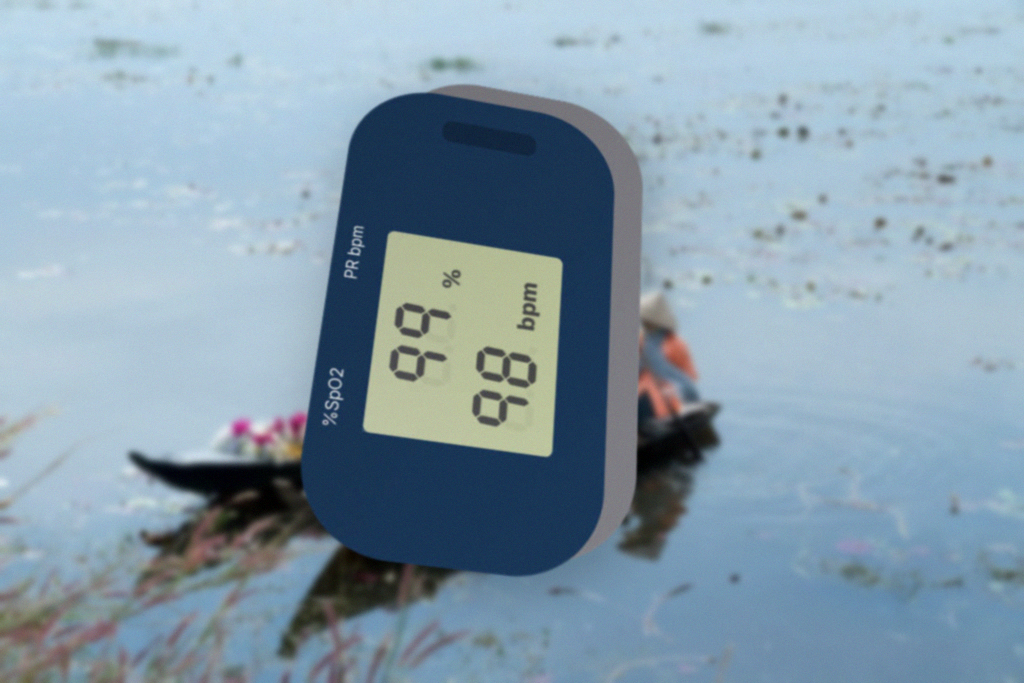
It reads value=98 unit=bpm
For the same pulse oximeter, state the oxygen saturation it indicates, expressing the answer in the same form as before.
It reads value=99 unit=%
